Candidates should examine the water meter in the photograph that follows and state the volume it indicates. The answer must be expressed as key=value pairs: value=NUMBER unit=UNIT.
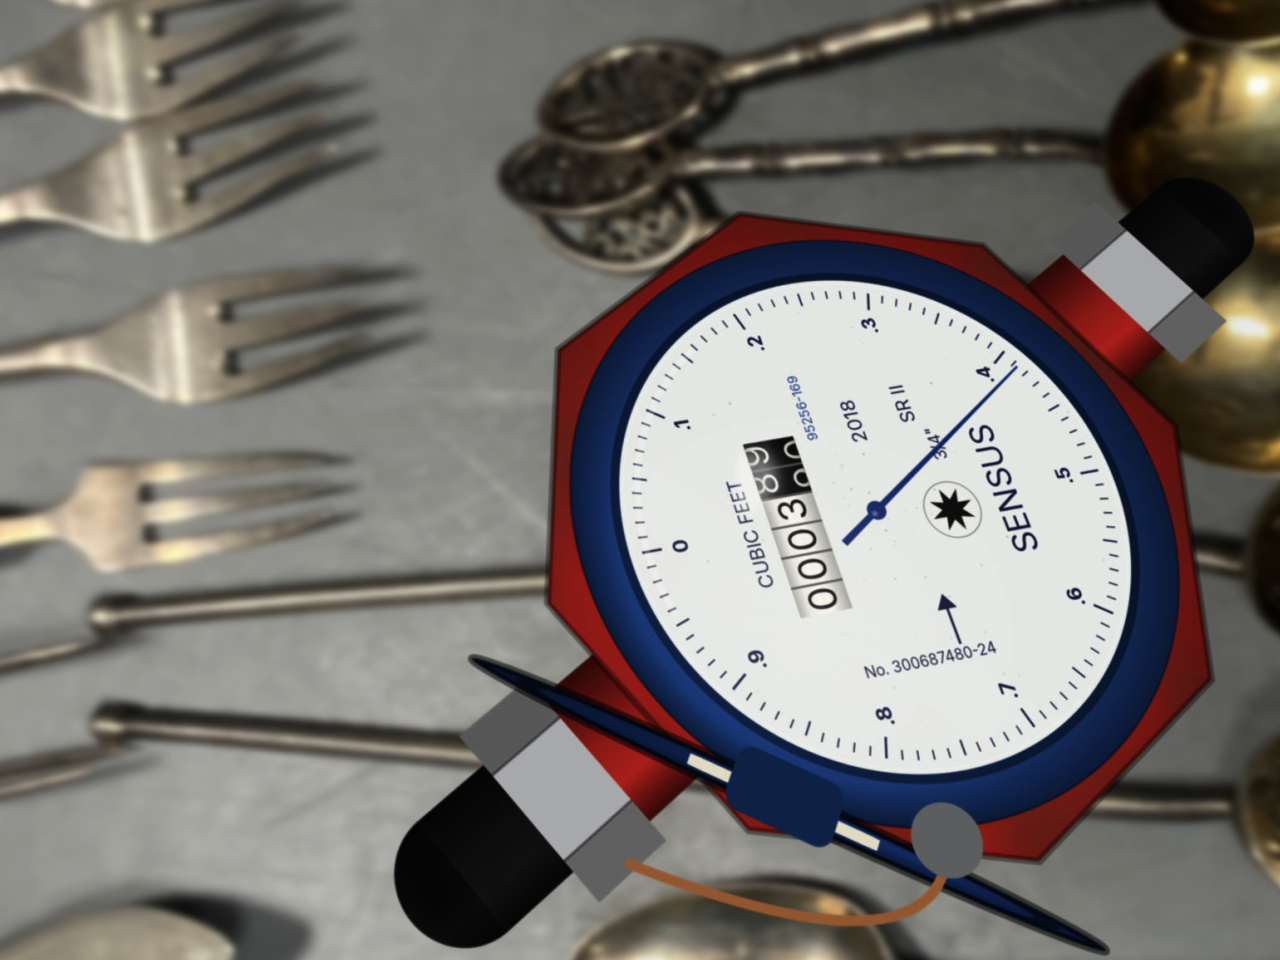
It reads value=389.41 unit=ft³
